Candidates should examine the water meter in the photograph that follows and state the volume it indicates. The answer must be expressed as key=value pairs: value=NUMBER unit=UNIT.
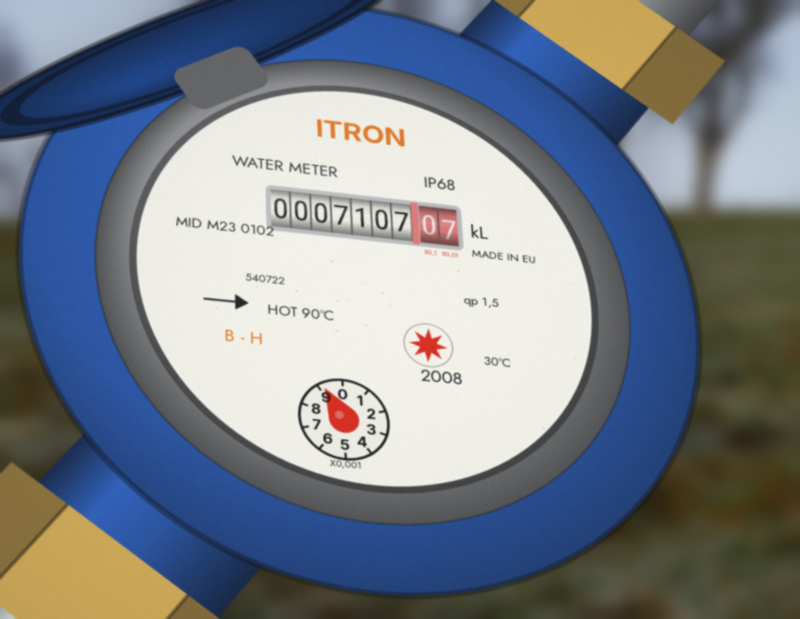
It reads value=7107.069 unit=kL
